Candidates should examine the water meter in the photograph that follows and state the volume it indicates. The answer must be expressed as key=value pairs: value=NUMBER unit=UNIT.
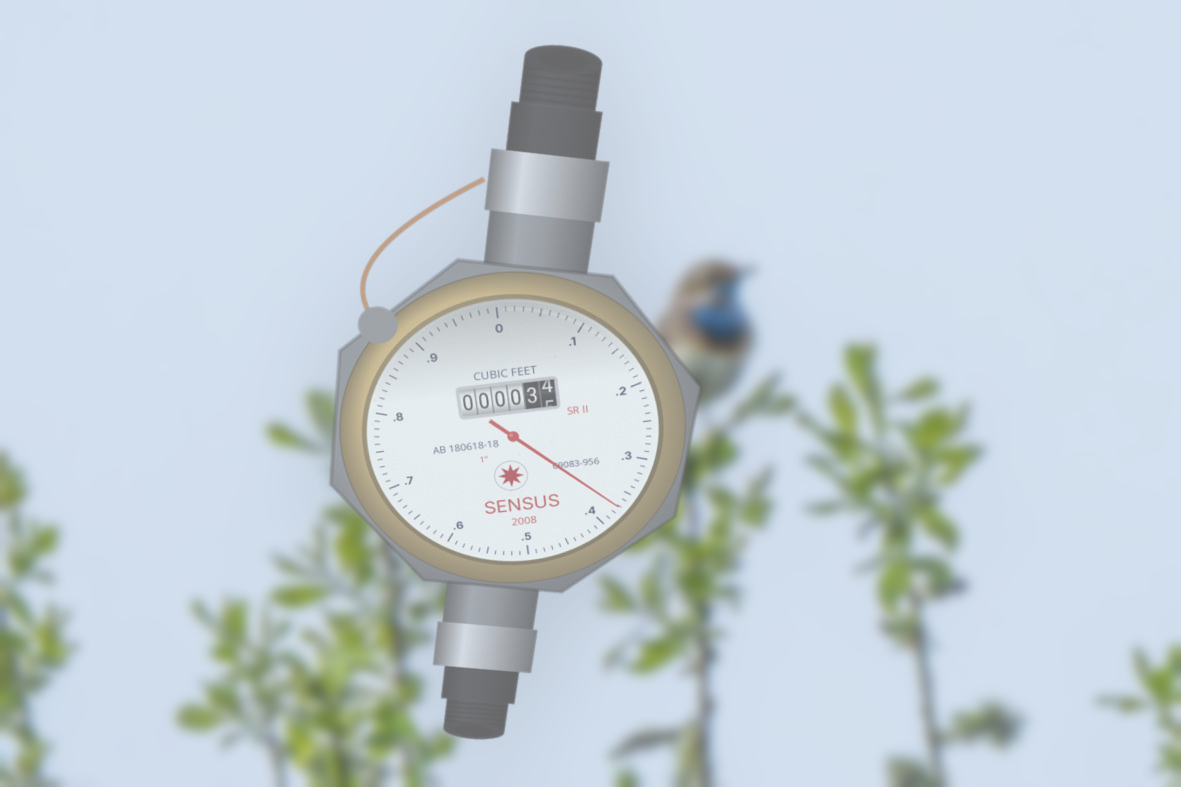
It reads value=34.37 unit=ft³
